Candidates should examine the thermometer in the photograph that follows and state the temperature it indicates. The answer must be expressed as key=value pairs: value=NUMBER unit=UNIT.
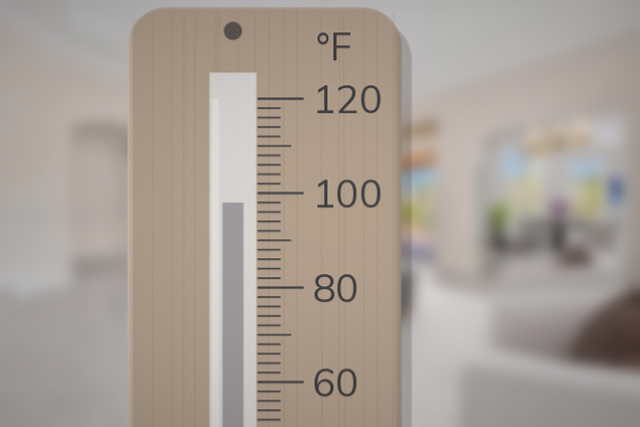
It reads value=98 unit=°F
